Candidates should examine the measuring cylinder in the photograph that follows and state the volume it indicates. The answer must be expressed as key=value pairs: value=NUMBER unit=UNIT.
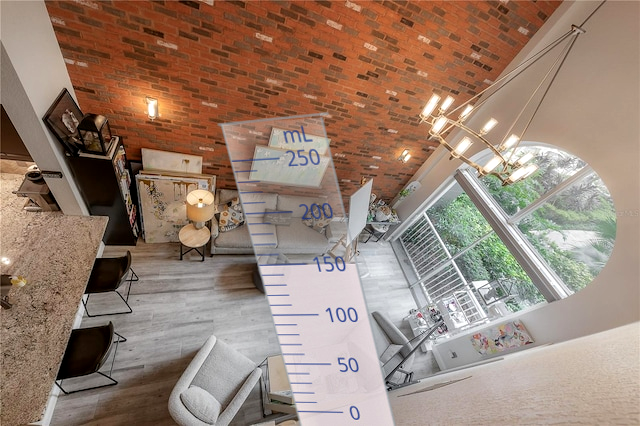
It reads value=150 unit=mL
